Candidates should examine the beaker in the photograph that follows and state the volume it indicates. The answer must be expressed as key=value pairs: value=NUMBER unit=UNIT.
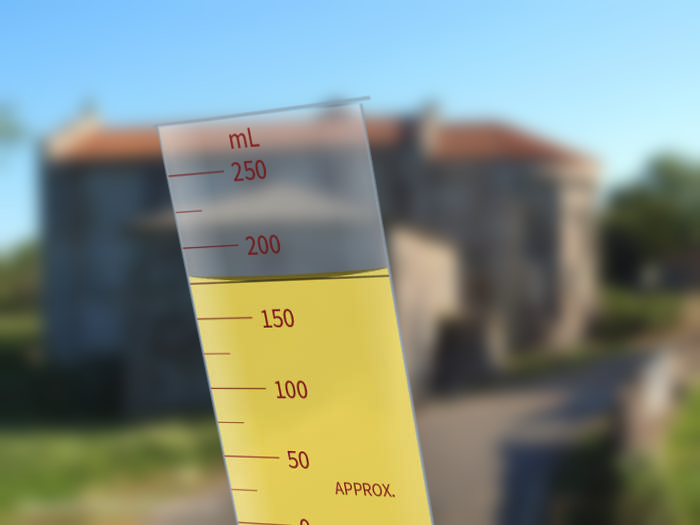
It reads value=175 unit=mL
